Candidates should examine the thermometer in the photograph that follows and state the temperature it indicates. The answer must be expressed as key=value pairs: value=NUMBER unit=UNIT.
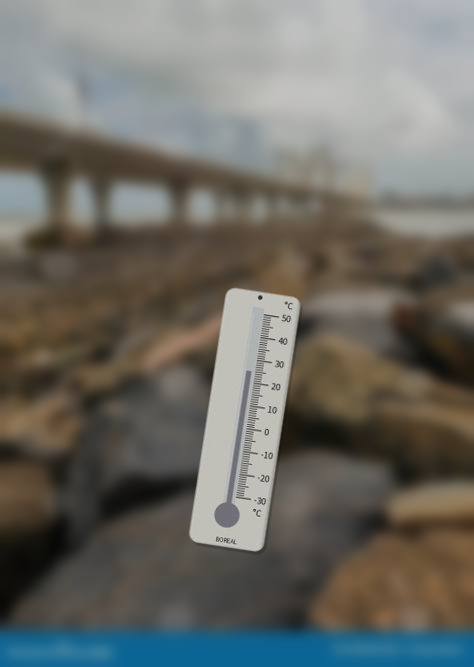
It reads value=25 unit=°C
